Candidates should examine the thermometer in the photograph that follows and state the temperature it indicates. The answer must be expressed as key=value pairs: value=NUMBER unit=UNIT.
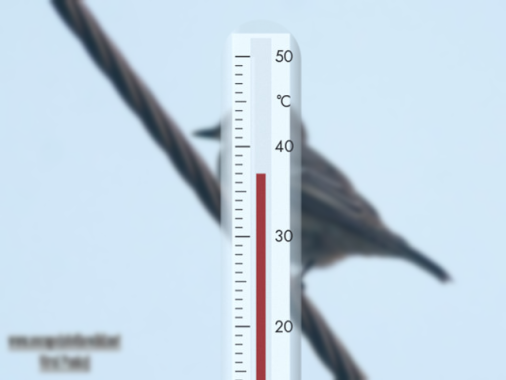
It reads value=37 unit=°C
